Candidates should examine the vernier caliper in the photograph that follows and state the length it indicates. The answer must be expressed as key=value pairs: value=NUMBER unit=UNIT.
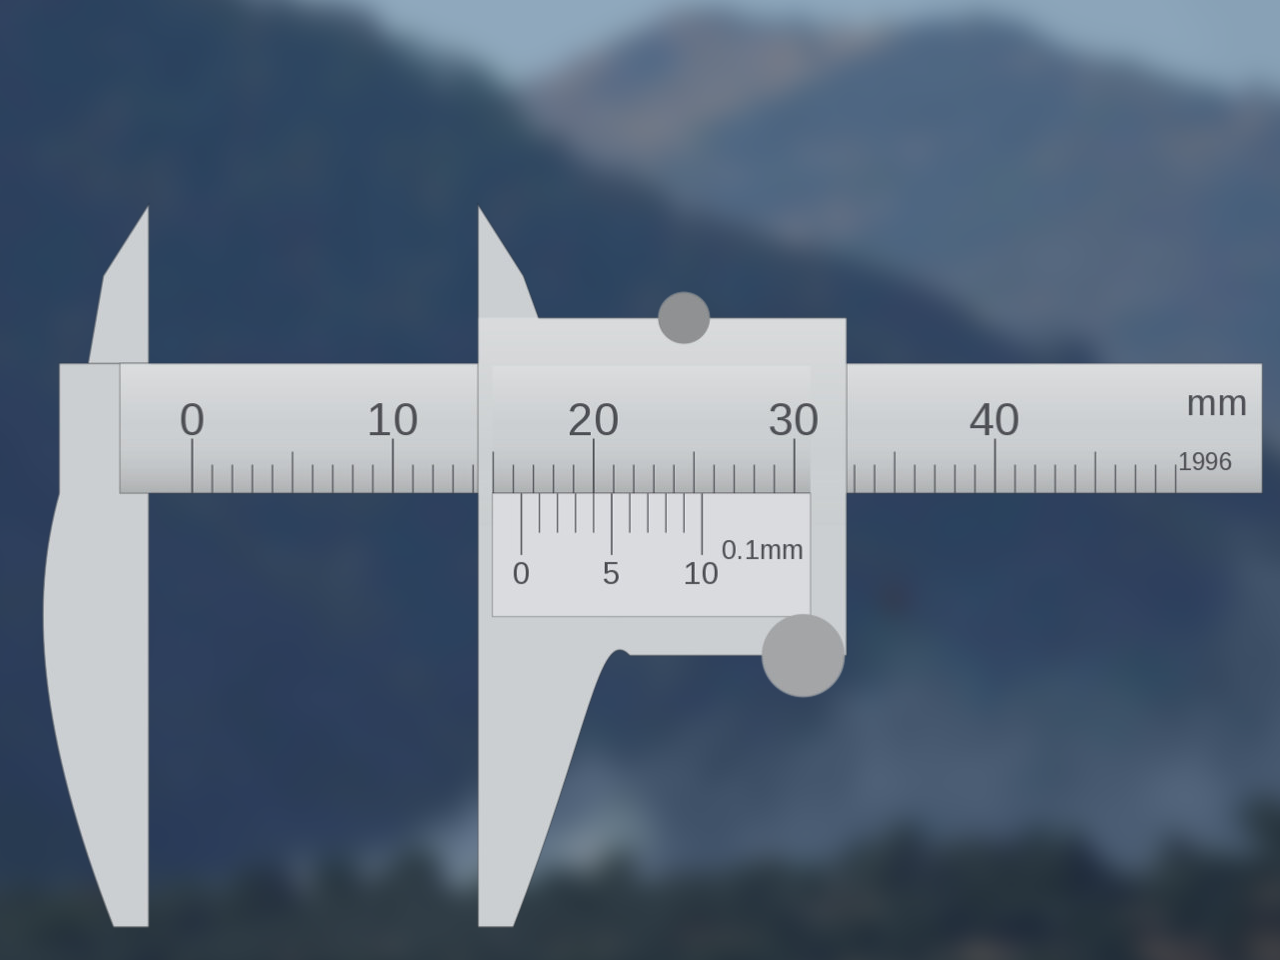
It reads value=16.4 unit=mm
